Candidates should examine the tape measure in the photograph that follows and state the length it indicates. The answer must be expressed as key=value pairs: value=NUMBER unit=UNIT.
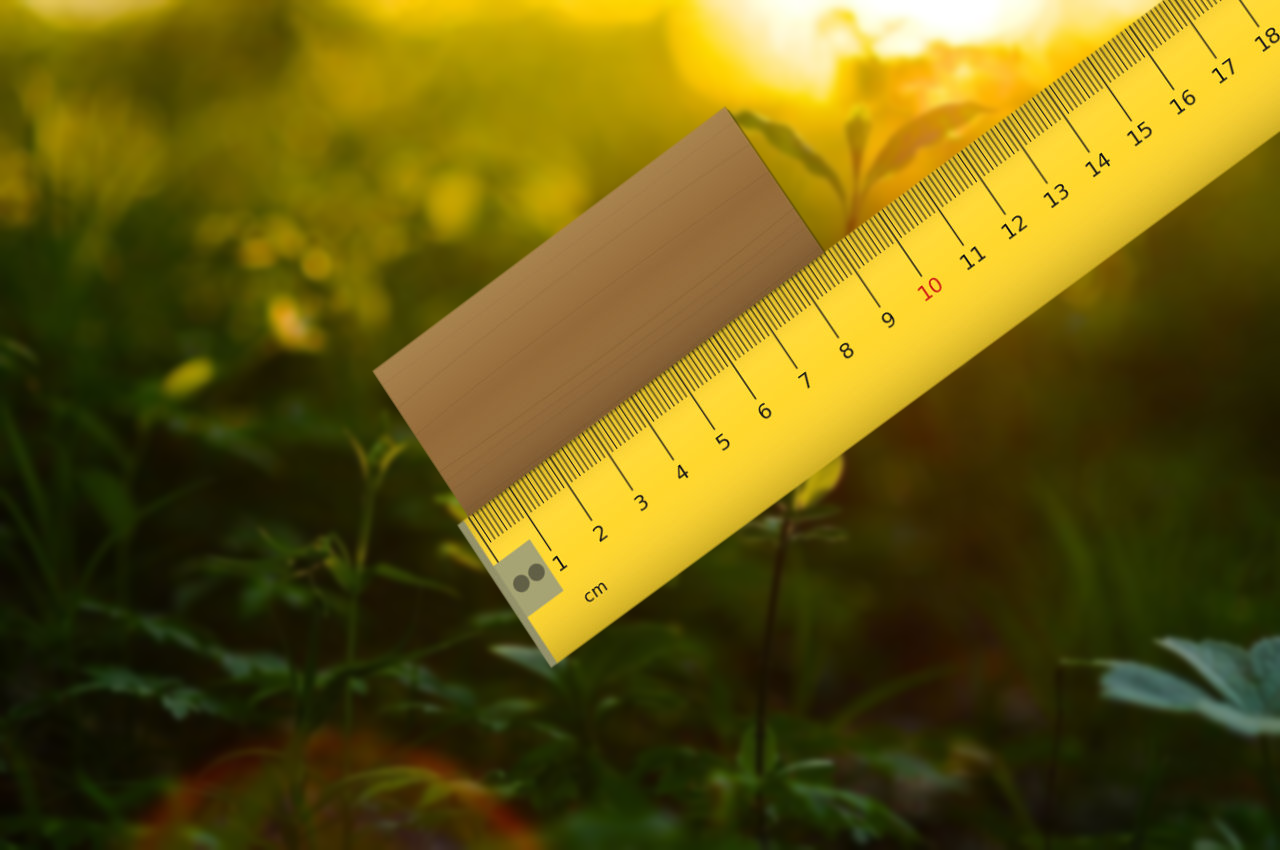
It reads value=8.7 unit=cm
